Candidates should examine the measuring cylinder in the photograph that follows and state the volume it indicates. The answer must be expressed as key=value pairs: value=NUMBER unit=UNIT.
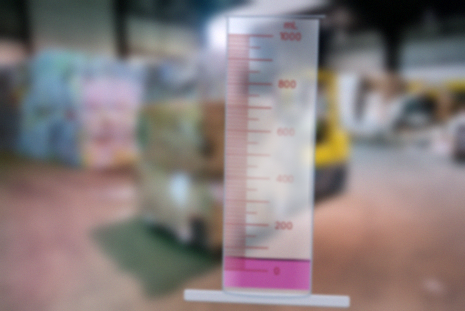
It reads value=50 unit=mL
